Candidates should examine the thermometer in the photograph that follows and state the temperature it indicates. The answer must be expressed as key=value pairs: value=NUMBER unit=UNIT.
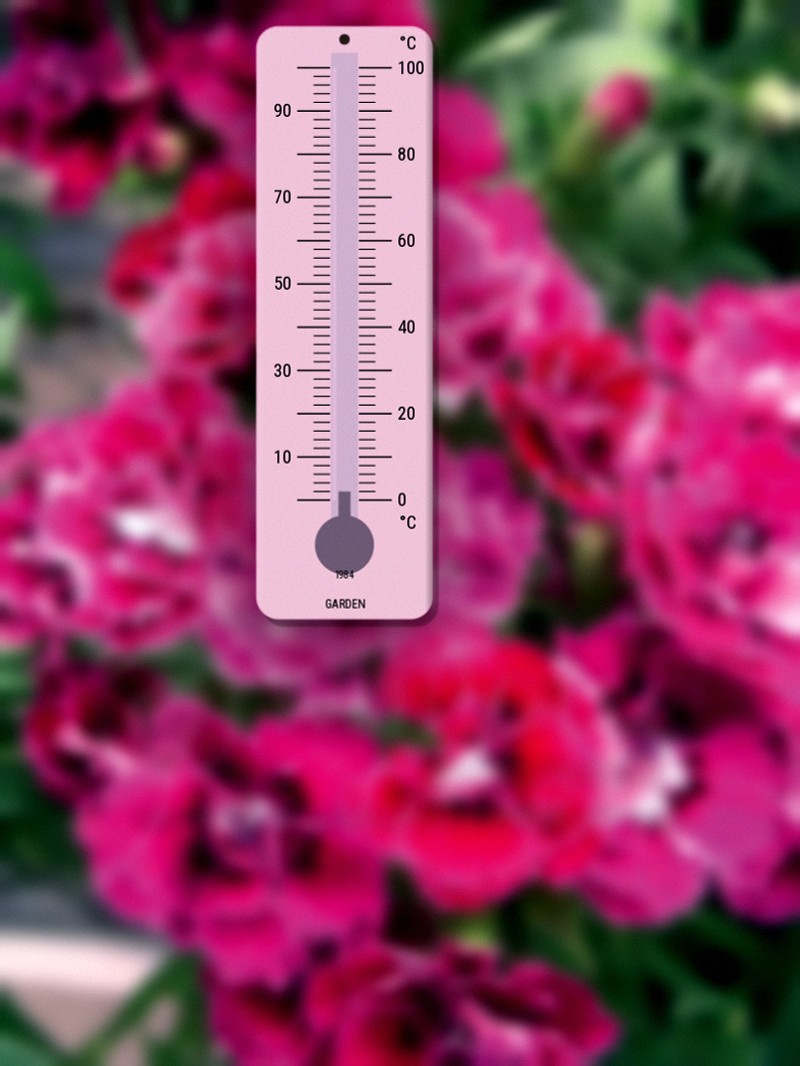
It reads value=2 unit=°C
